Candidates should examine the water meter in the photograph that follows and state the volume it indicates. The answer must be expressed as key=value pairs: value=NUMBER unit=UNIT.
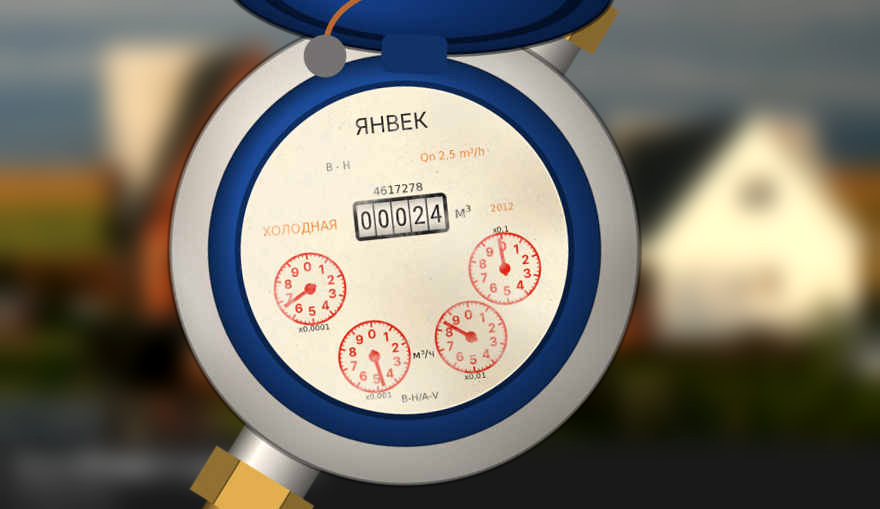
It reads value=23.9846 unit=m³
